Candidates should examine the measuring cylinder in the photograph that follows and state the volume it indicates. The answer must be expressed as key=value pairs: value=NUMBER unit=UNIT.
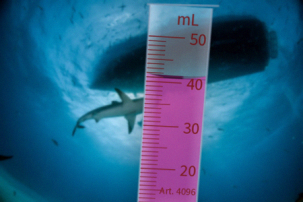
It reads value=41 unit=mL
